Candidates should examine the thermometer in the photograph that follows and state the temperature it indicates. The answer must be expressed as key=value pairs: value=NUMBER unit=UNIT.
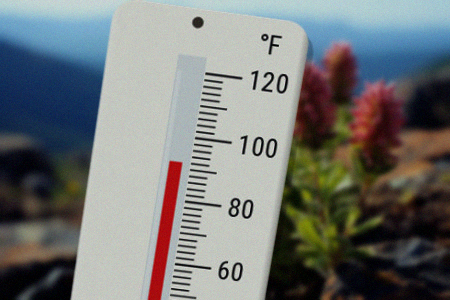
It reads value=92 unit=°F
